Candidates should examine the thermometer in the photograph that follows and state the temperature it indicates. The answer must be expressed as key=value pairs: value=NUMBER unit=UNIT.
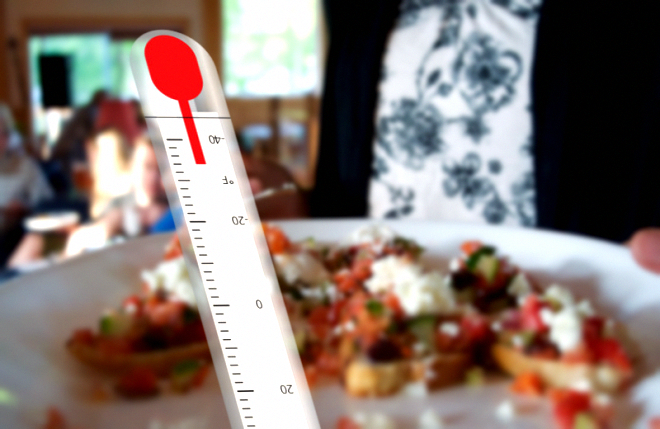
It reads value=-34 unit=°F
